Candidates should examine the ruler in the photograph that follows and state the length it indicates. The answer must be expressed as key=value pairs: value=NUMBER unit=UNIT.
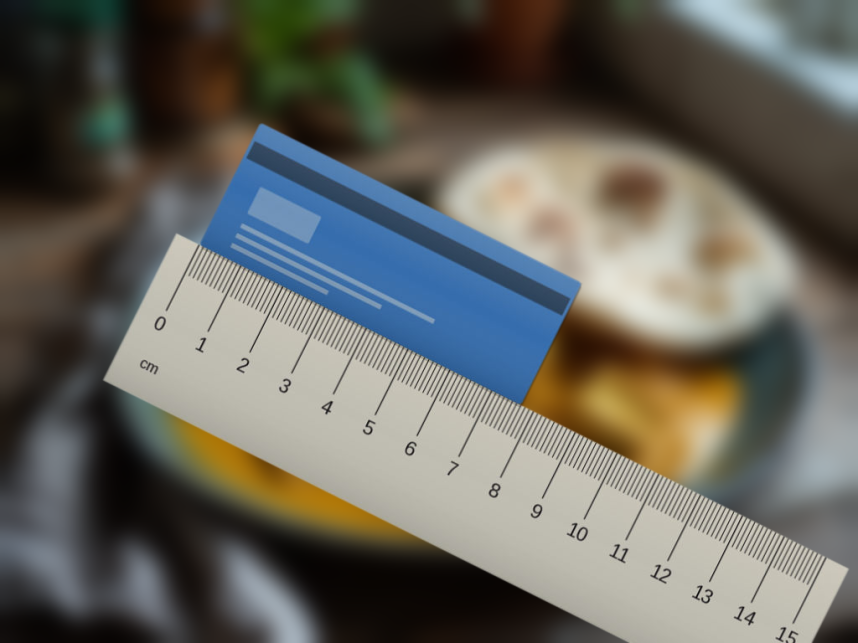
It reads value=7.7 unit=cm
